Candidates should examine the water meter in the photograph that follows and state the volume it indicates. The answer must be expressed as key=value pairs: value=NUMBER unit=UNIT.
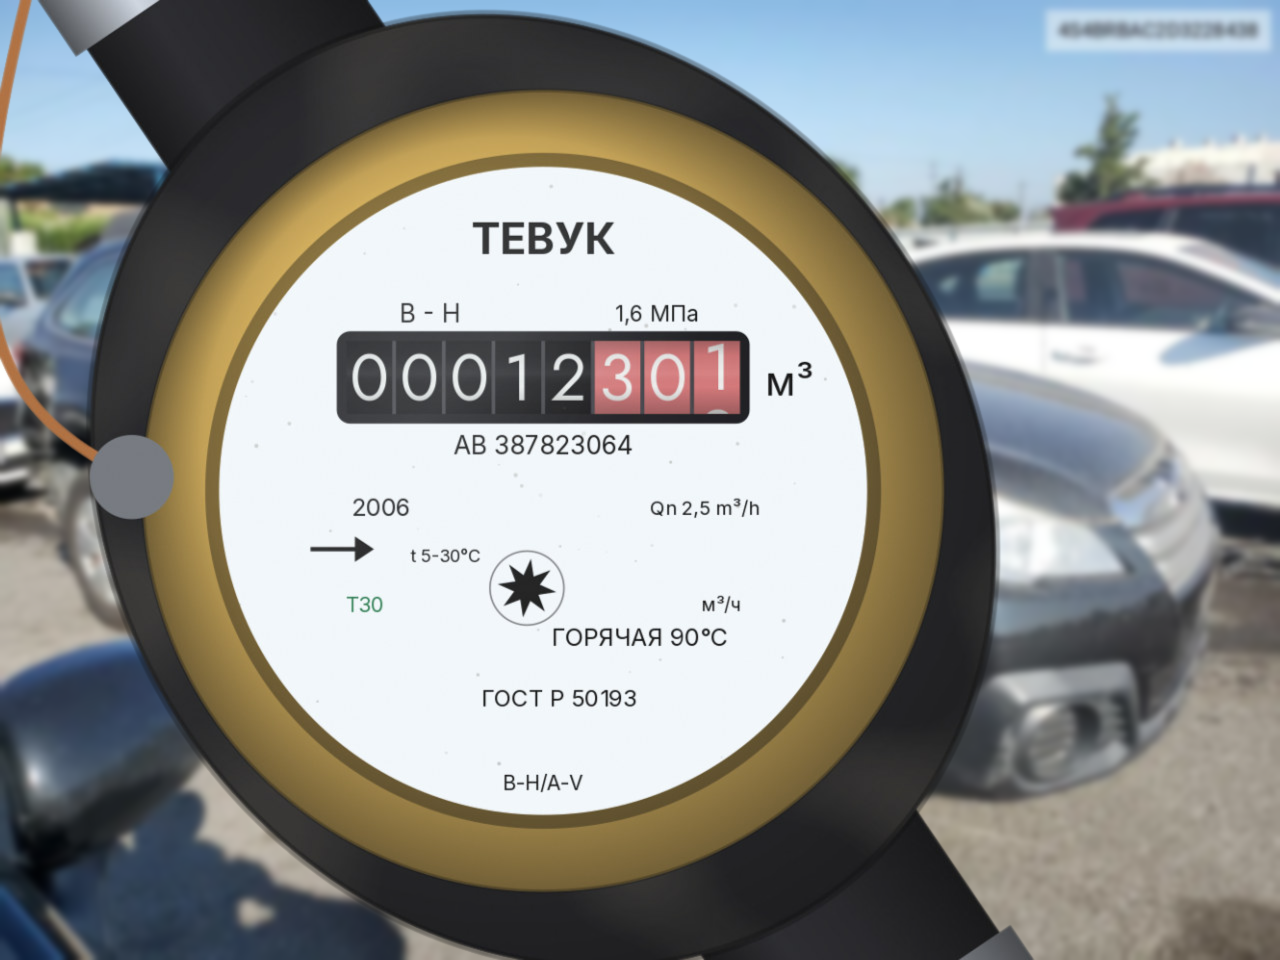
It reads value=12.301 unit=m³
